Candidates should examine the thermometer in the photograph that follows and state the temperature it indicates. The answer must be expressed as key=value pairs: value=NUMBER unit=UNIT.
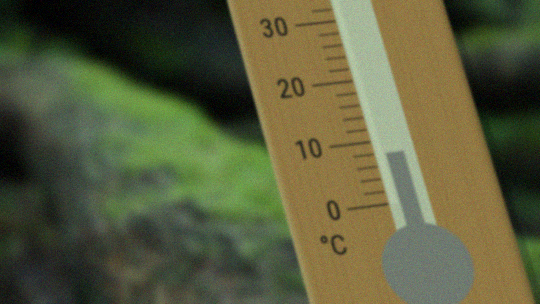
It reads value=8 unit=°C
